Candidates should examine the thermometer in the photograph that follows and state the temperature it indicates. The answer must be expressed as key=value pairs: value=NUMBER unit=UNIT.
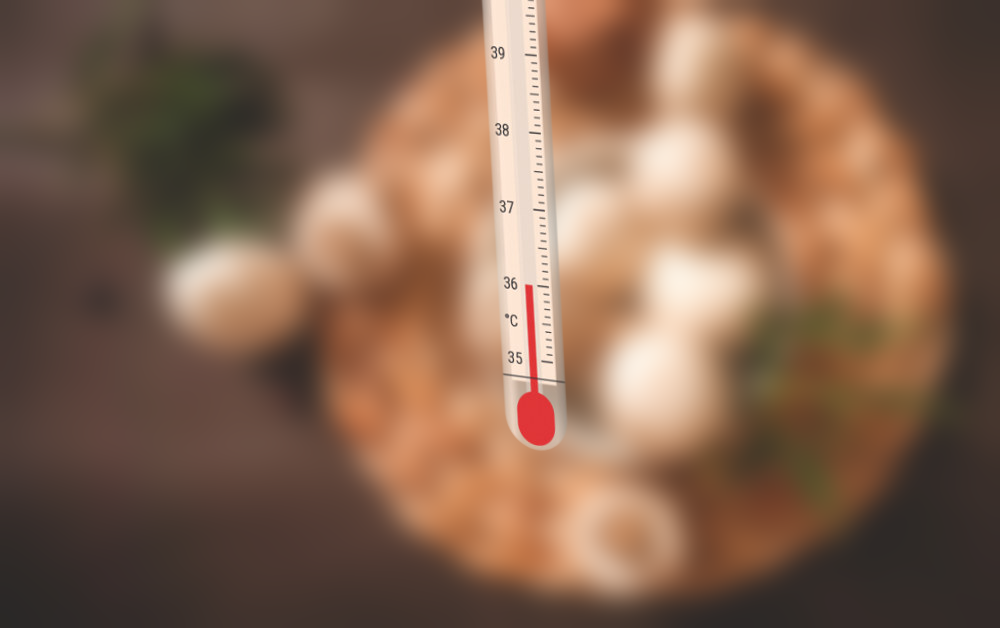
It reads value=36 unit=°C
